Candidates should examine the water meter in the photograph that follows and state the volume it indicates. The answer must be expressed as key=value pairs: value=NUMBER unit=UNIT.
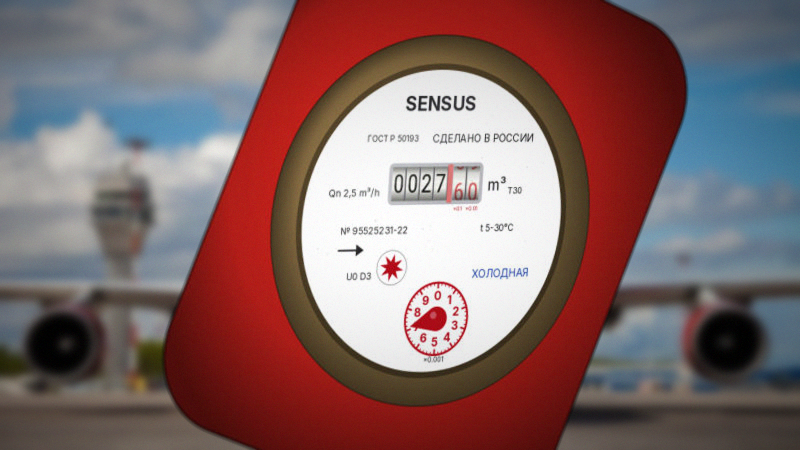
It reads value=27.597 unit=m³
